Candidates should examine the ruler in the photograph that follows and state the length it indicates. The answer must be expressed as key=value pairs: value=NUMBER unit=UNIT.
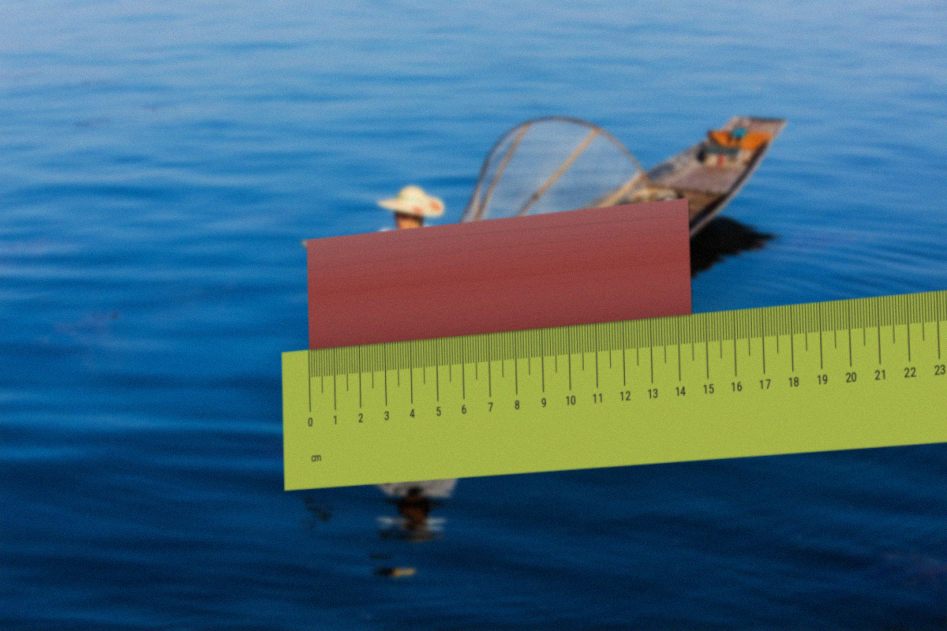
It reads value=14.5 unit=cm
